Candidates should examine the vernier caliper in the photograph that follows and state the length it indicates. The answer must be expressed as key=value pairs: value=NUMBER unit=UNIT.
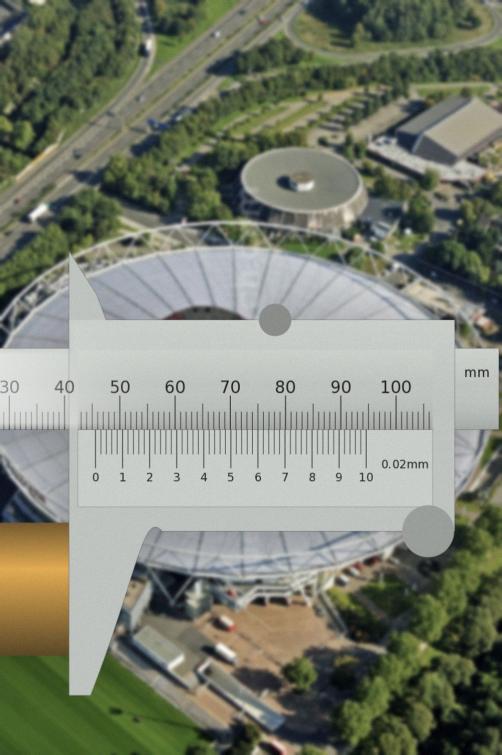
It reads value=45.6 unit=mm
